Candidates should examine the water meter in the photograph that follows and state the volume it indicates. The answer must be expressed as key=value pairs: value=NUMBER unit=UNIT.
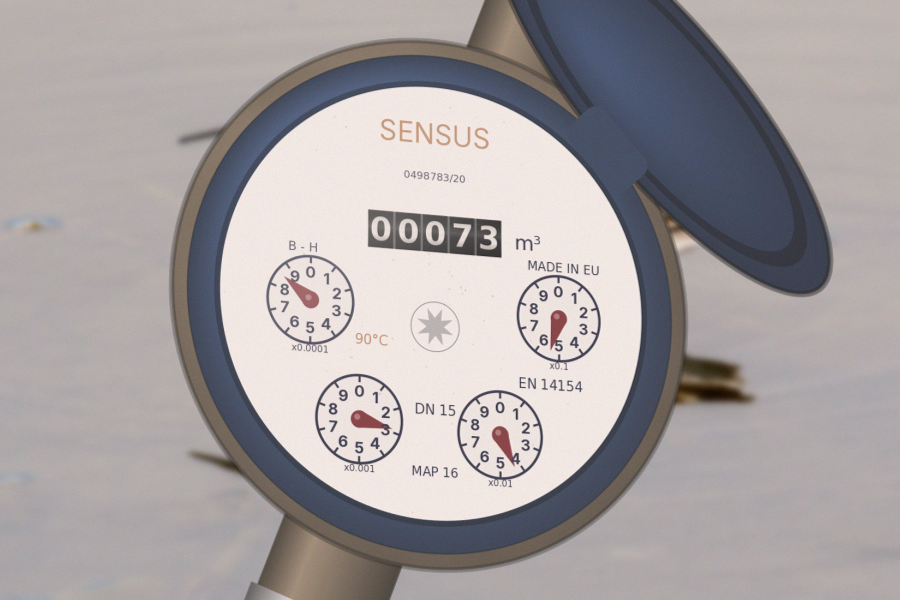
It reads value=73.5428 unit=m³
